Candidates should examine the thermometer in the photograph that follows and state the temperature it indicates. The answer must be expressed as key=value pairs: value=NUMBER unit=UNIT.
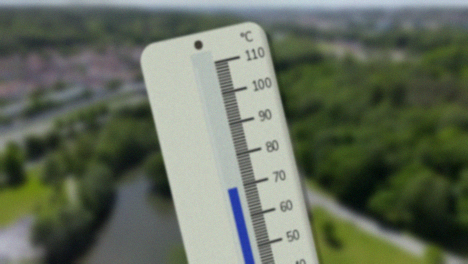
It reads value=70 unit=°C
